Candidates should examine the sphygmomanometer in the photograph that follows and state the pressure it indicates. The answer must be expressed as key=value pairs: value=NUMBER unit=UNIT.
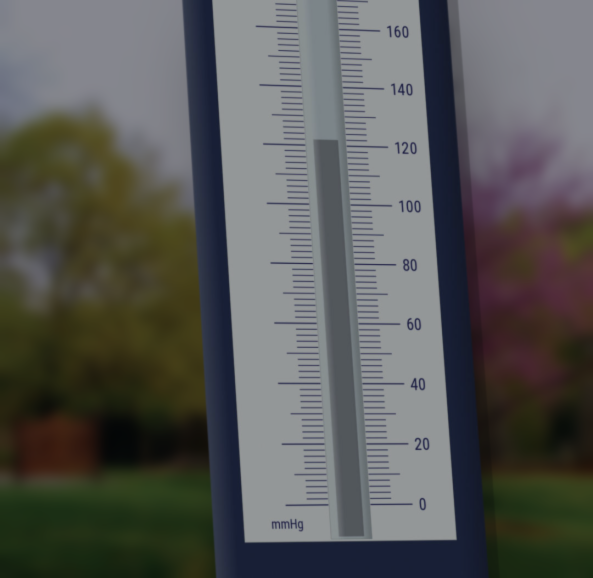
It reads value=122 unit=mmHg
